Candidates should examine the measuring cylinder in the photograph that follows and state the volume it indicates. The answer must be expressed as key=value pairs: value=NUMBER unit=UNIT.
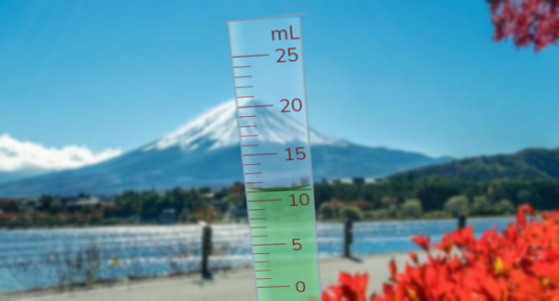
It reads value=11 unit=mL
